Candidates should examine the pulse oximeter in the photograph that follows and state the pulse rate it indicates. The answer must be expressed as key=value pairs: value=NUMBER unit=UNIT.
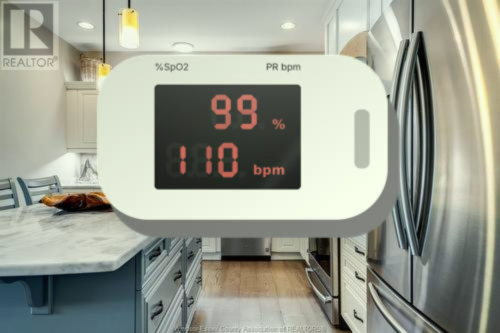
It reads value=110 unit=bpm
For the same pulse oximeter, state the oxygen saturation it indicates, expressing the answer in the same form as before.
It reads value=99 unit=%
